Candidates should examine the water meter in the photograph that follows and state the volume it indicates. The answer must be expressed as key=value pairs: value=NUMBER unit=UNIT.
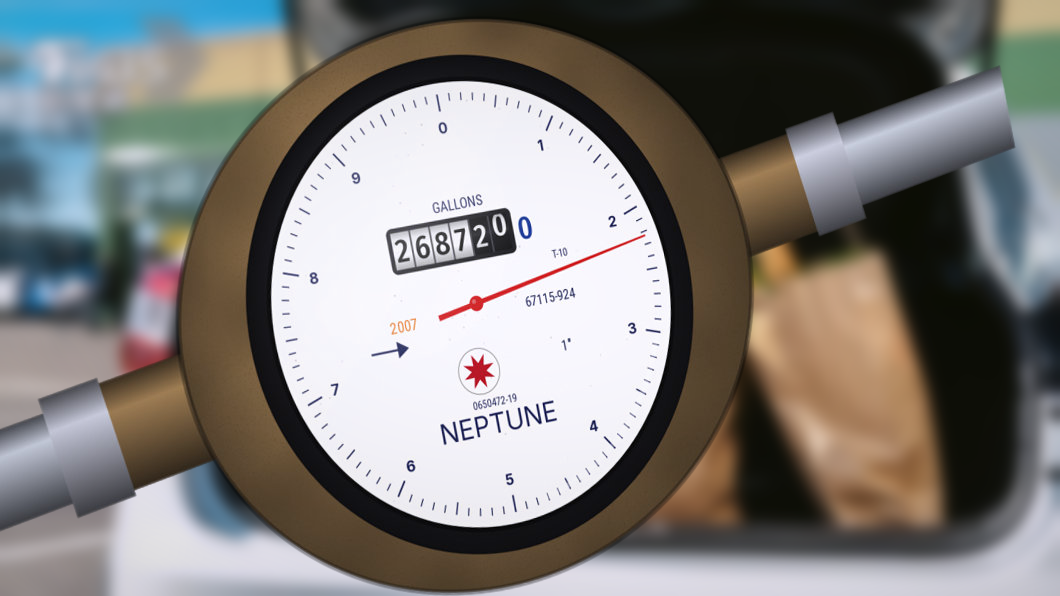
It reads value=2687202.2 unit=gal
